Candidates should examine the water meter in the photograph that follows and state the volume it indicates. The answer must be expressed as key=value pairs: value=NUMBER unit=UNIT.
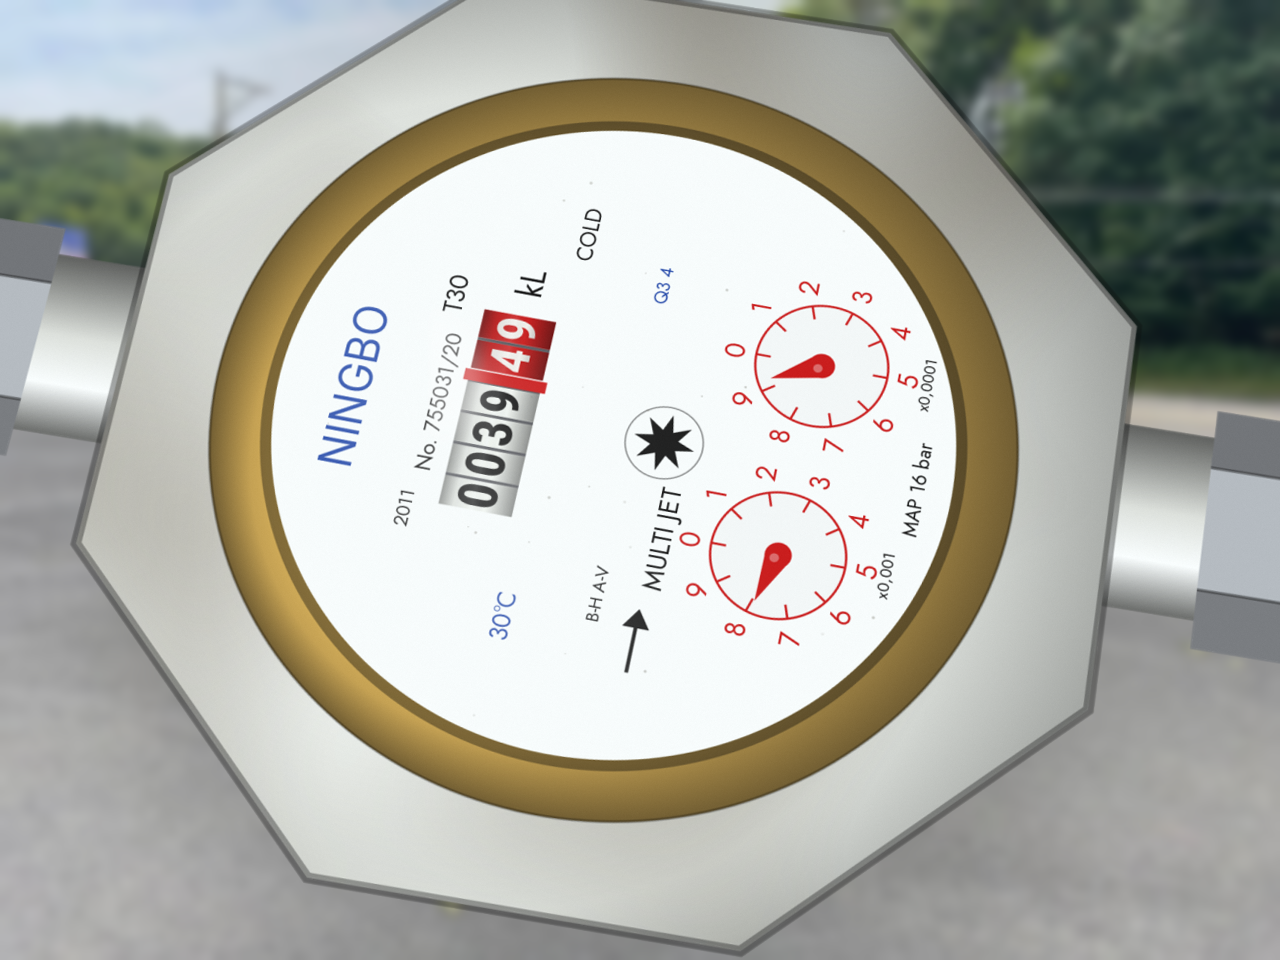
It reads value=39.4979 unit=kL
